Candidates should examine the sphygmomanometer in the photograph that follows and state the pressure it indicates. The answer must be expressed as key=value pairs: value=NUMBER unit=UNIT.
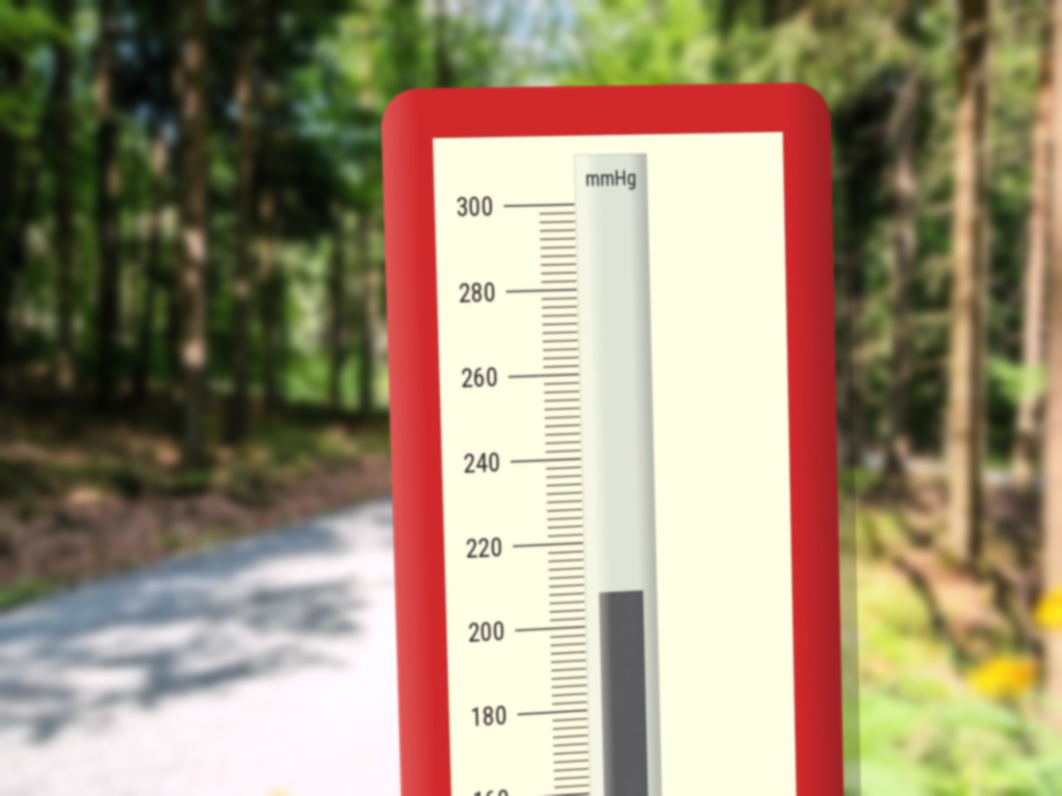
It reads value=208 unit=mmHg
